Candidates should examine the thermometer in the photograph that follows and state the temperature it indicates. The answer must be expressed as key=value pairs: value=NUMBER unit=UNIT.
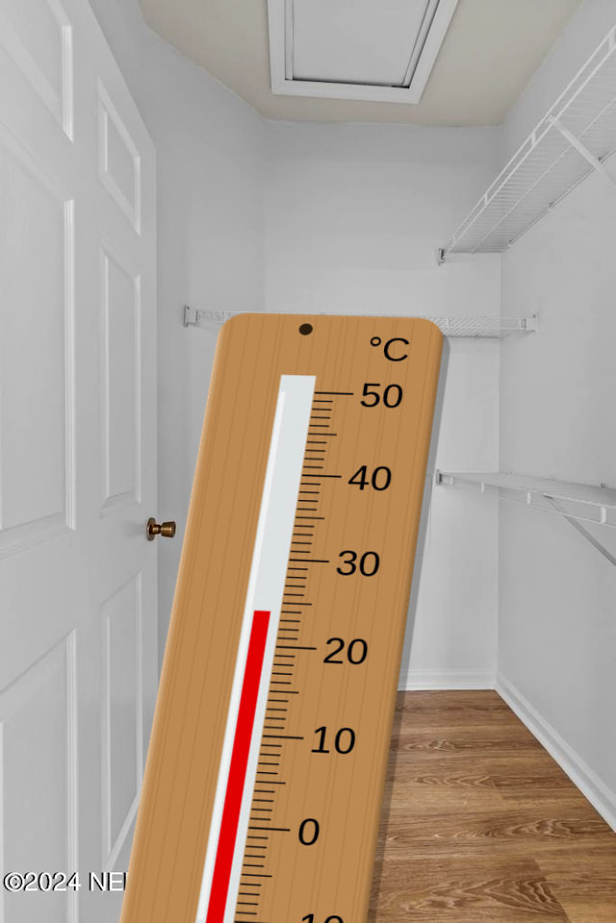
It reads value=24 unit=°C
